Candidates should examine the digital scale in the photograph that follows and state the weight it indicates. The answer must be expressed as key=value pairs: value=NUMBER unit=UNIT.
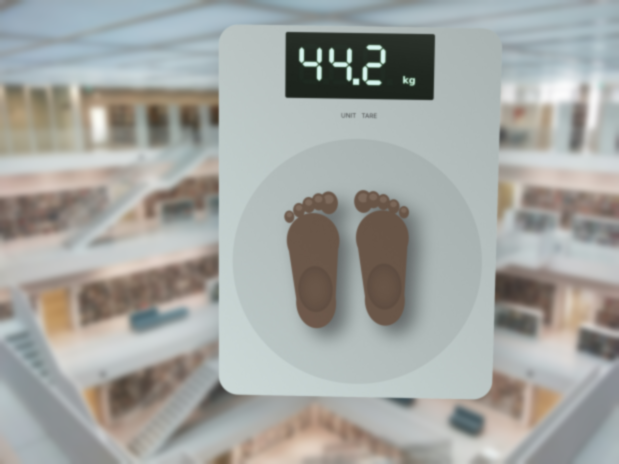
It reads value=44.2 unit=kg
